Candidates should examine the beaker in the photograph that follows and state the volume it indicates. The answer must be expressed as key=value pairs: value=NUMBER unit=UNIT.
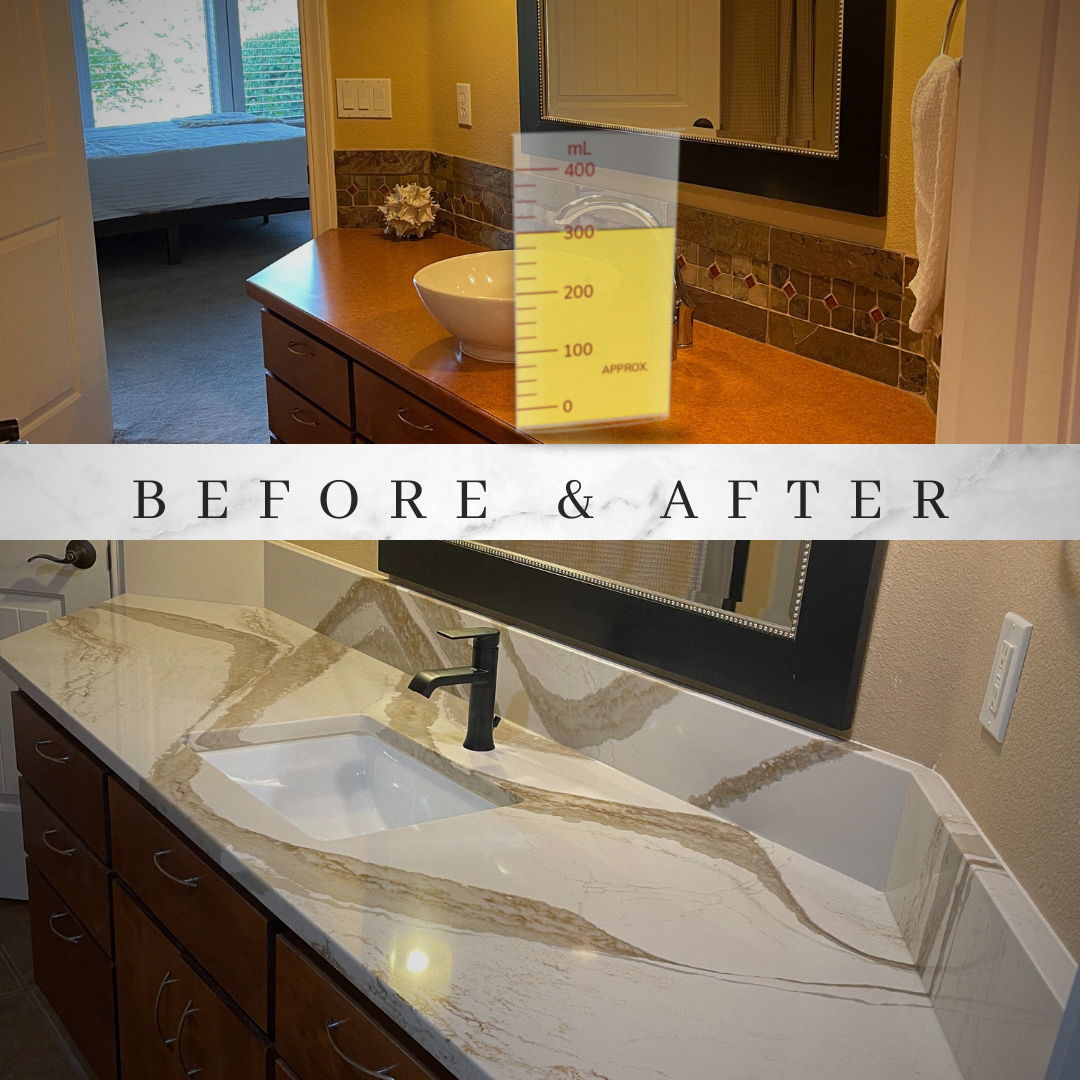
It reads value=300 unit=mL
